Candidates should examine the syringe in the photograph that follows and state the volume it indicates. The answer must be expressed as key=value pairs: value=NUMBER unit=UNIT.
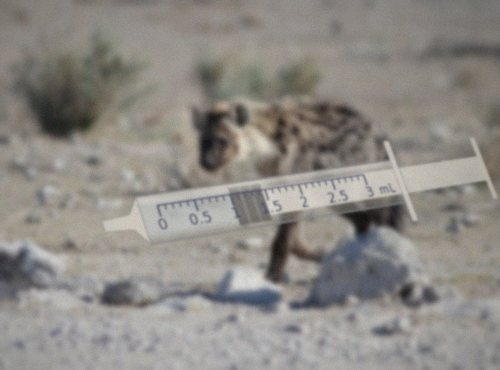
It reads value=1 unit=mL
